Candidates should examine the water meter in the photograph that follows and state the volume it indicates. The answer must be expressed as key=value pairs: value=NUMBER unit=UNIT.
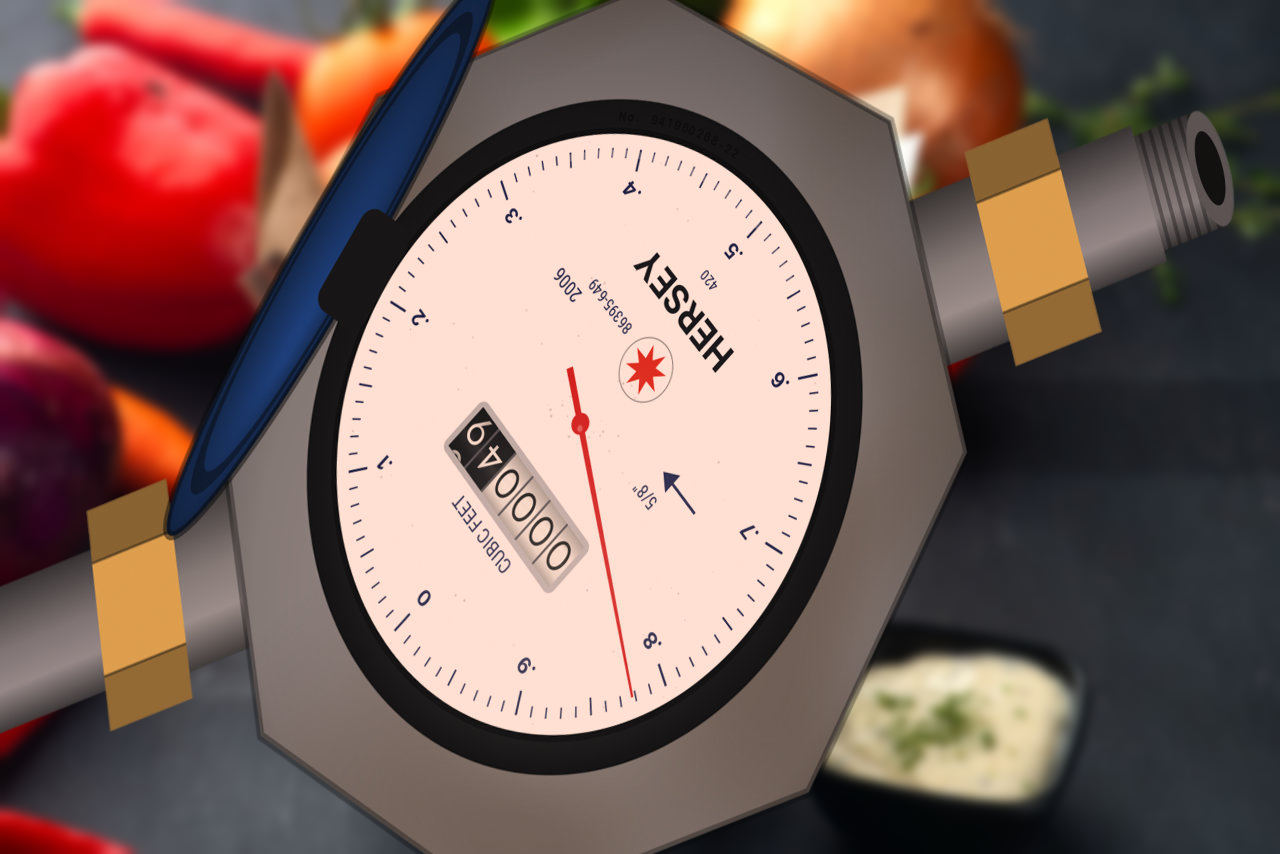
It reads value=48.82 unit=ft³
